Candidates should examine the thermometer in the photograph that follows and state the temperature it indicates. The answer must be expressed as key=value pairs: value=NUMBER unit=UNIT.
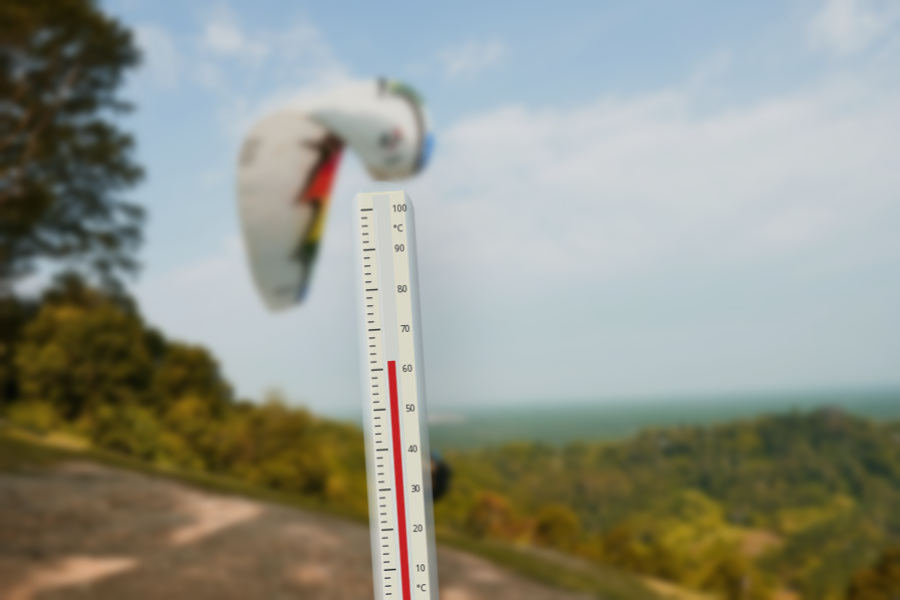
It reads value=62 unit=°C
